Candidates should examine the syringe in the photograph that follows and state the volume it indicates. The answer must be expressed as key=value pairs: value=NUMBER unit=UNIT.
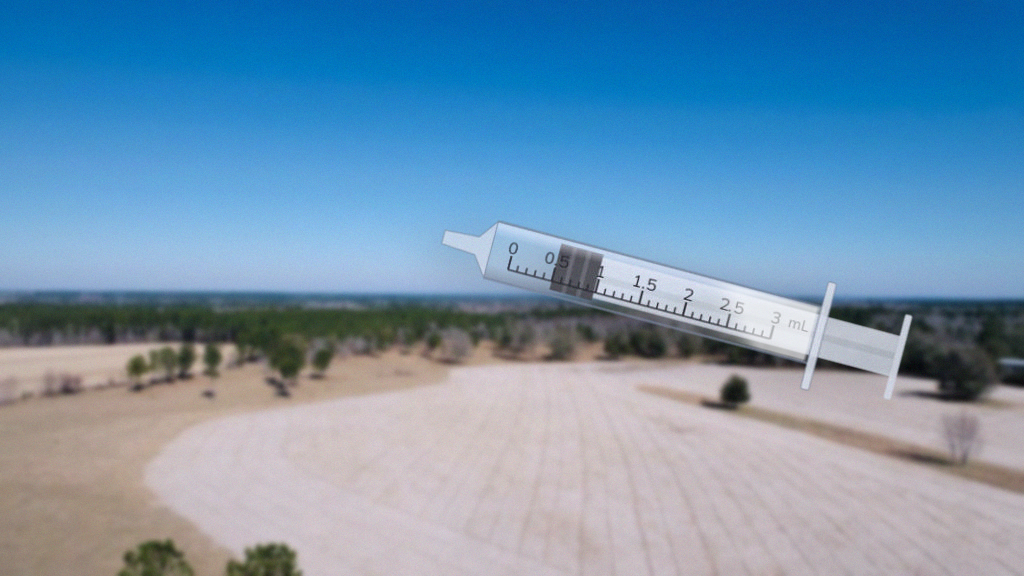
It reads value=0.5 unit=mL
